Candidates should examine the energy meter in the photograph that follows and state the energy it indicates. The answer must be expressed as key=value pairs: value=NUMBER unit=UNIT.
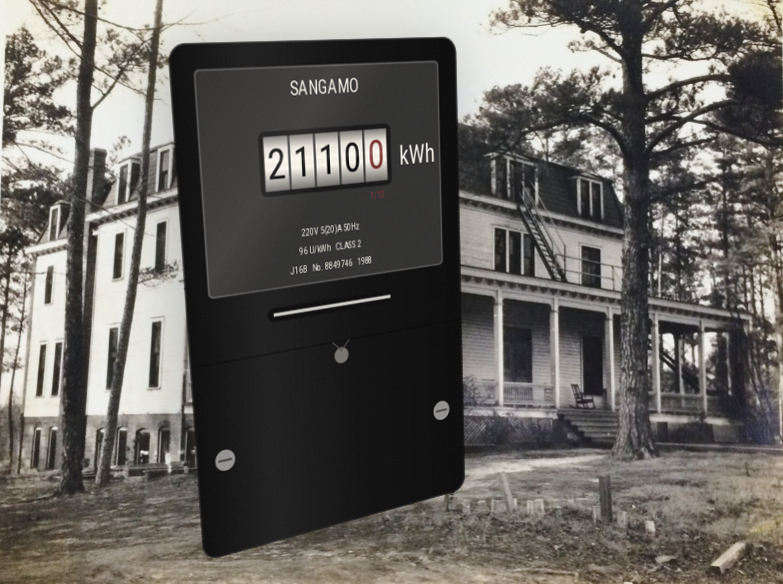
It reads value=2110.0 unit=kWh
